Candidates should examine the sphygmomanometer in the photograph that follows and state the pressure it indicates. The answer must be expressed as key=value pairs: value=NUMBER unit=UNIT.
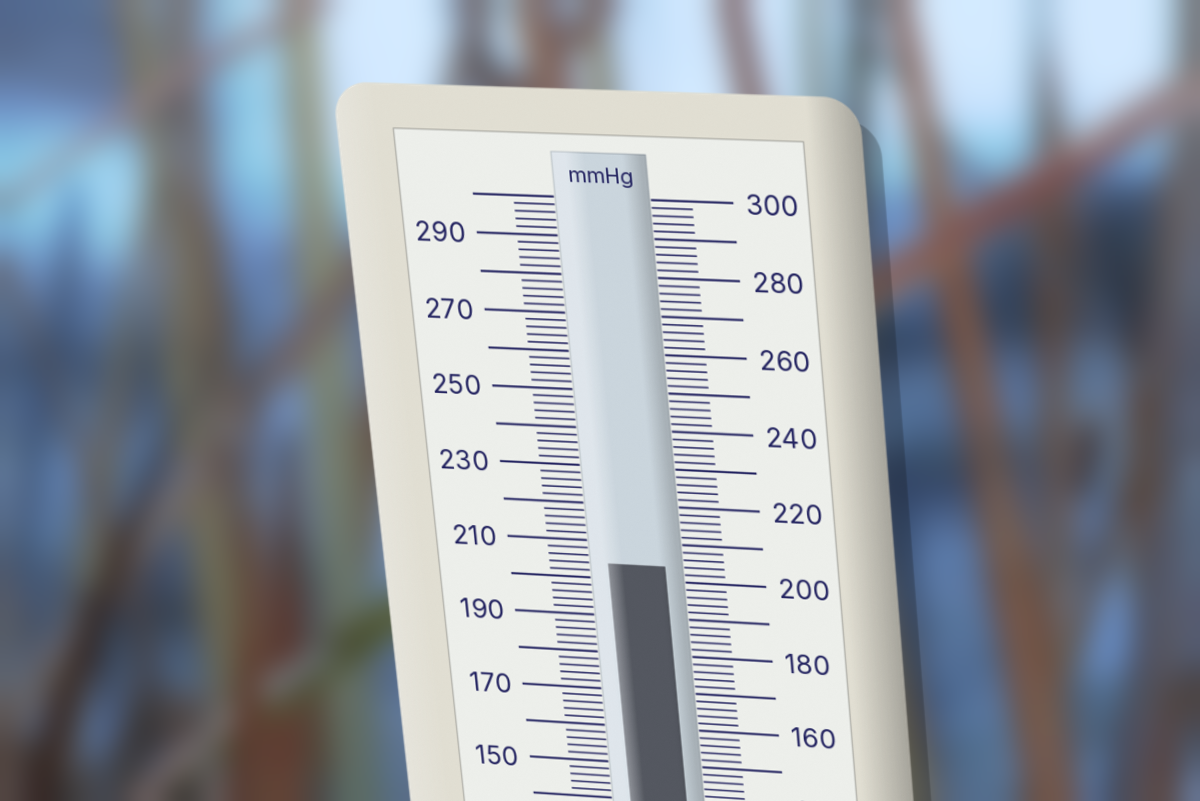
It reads value=204 unit=mmHg
